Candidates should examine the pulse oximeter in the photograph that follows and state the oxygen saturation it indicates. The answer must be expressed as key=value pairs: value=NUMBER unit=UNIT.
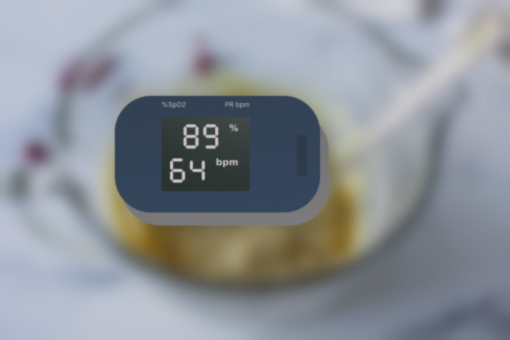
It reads value=89 unit=%
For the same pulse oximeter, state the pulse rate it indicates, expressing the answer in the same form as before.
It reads value=64 unit=bpm
